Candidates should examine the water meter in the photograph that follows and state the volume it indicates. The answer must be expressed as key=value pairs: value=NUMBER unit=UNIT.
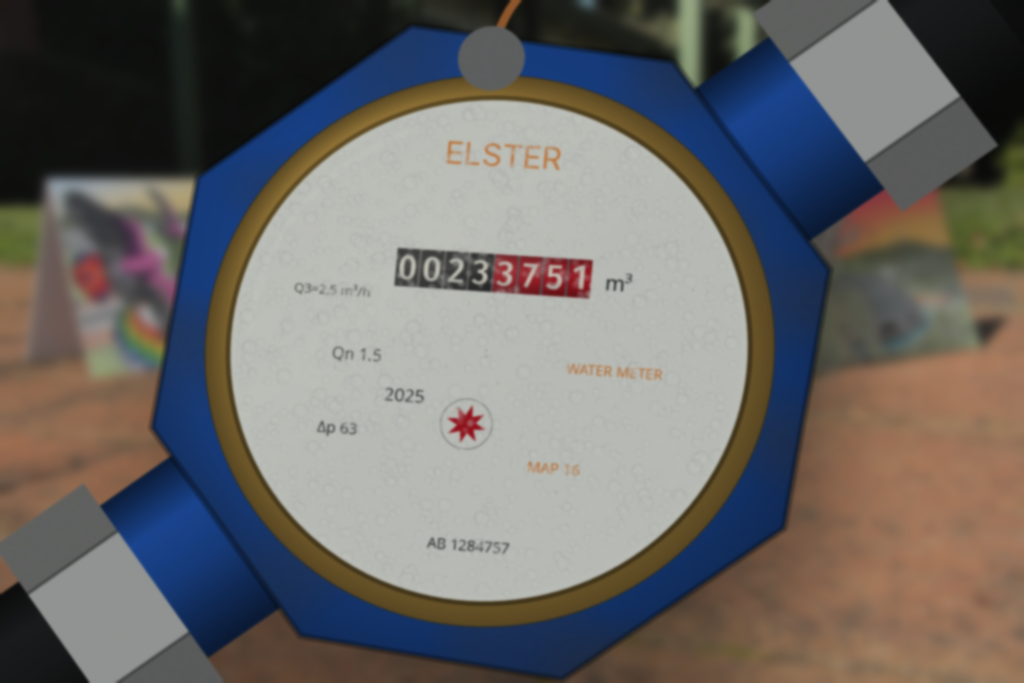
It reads value=23.3751 unit=m³
